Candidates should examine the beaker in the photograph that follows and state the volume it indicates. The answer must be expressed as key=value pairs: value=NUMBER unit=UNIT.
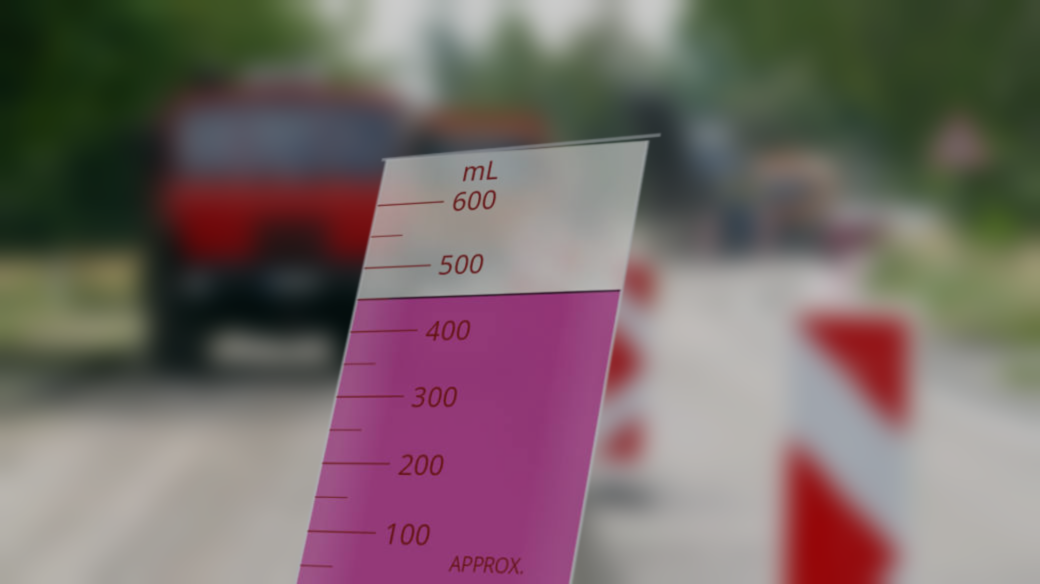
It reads value=450 unit=mL
